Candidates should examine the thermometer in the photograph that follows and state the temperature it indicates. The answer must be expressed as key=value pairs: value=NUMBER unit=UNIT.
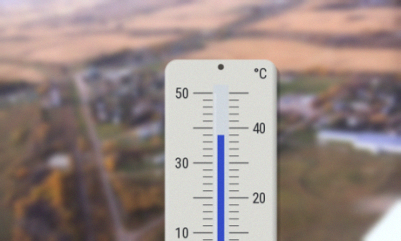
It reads value=38 unit=°C
